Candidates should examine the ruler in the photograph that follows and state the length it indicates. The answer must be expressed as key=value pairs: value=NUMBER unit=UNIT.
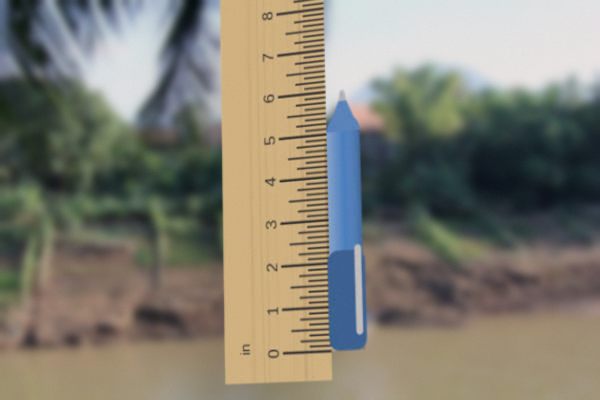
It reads value=6 unit=in
